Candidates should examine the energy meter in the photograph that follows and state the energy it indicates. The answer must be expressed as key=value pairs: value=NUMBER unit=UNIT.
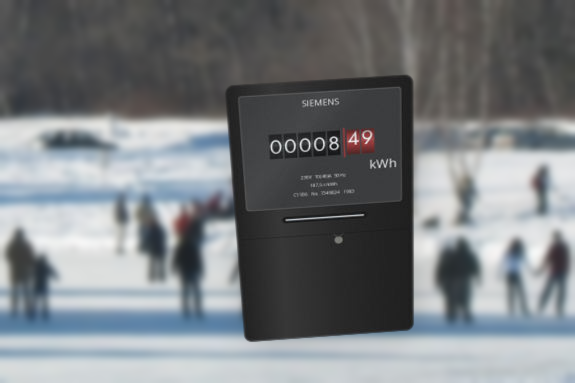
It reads value=8.49 unit=kWh
